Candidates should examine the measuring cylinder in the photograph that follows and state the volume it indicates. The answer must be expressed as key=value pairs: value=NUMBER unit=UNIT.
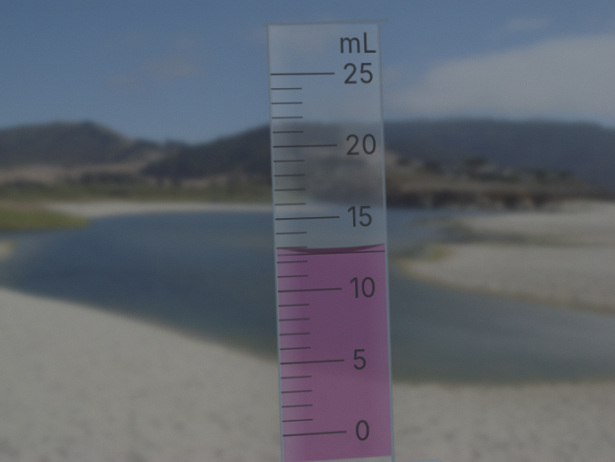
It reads value=12.5 unit=mL
